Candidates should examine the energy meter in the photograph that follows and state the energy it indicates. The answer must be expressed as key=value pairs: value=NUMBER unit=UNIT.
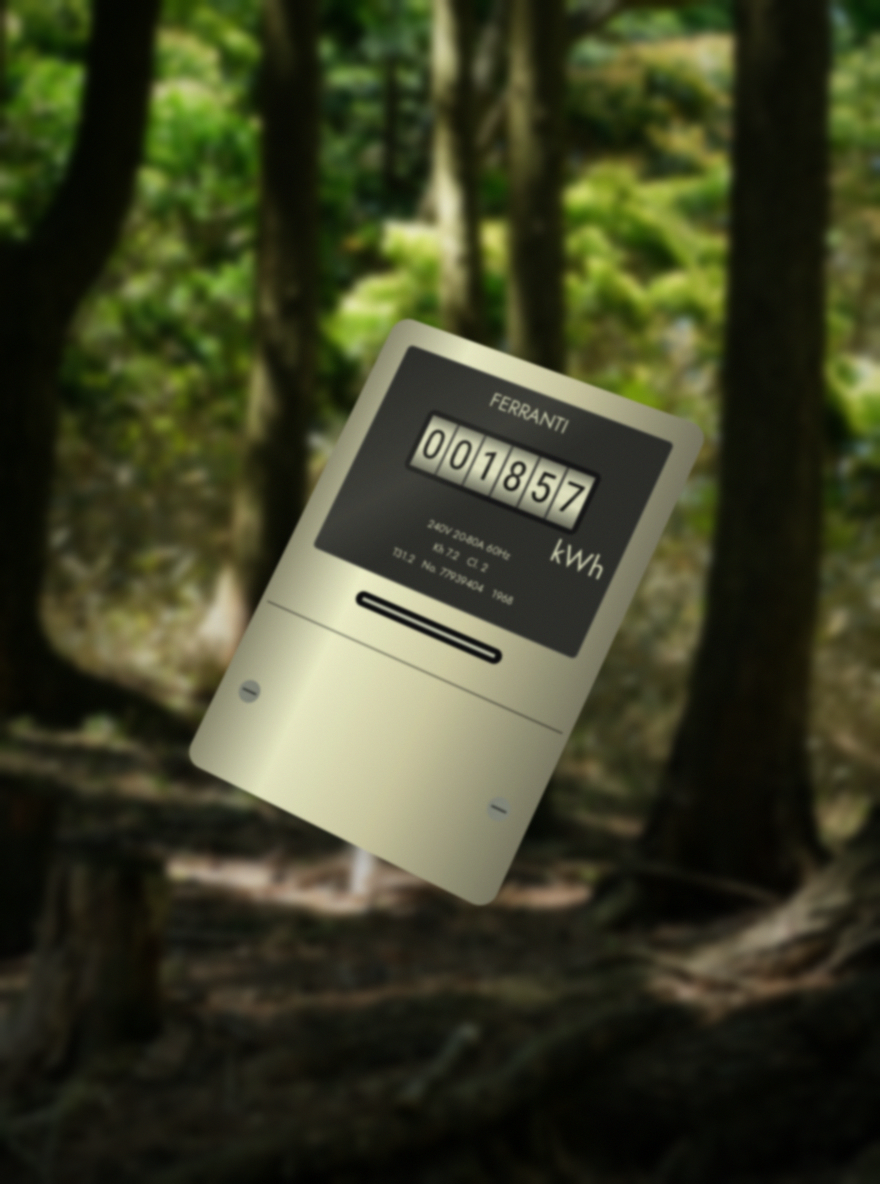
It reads value=1857 unit=kWh
